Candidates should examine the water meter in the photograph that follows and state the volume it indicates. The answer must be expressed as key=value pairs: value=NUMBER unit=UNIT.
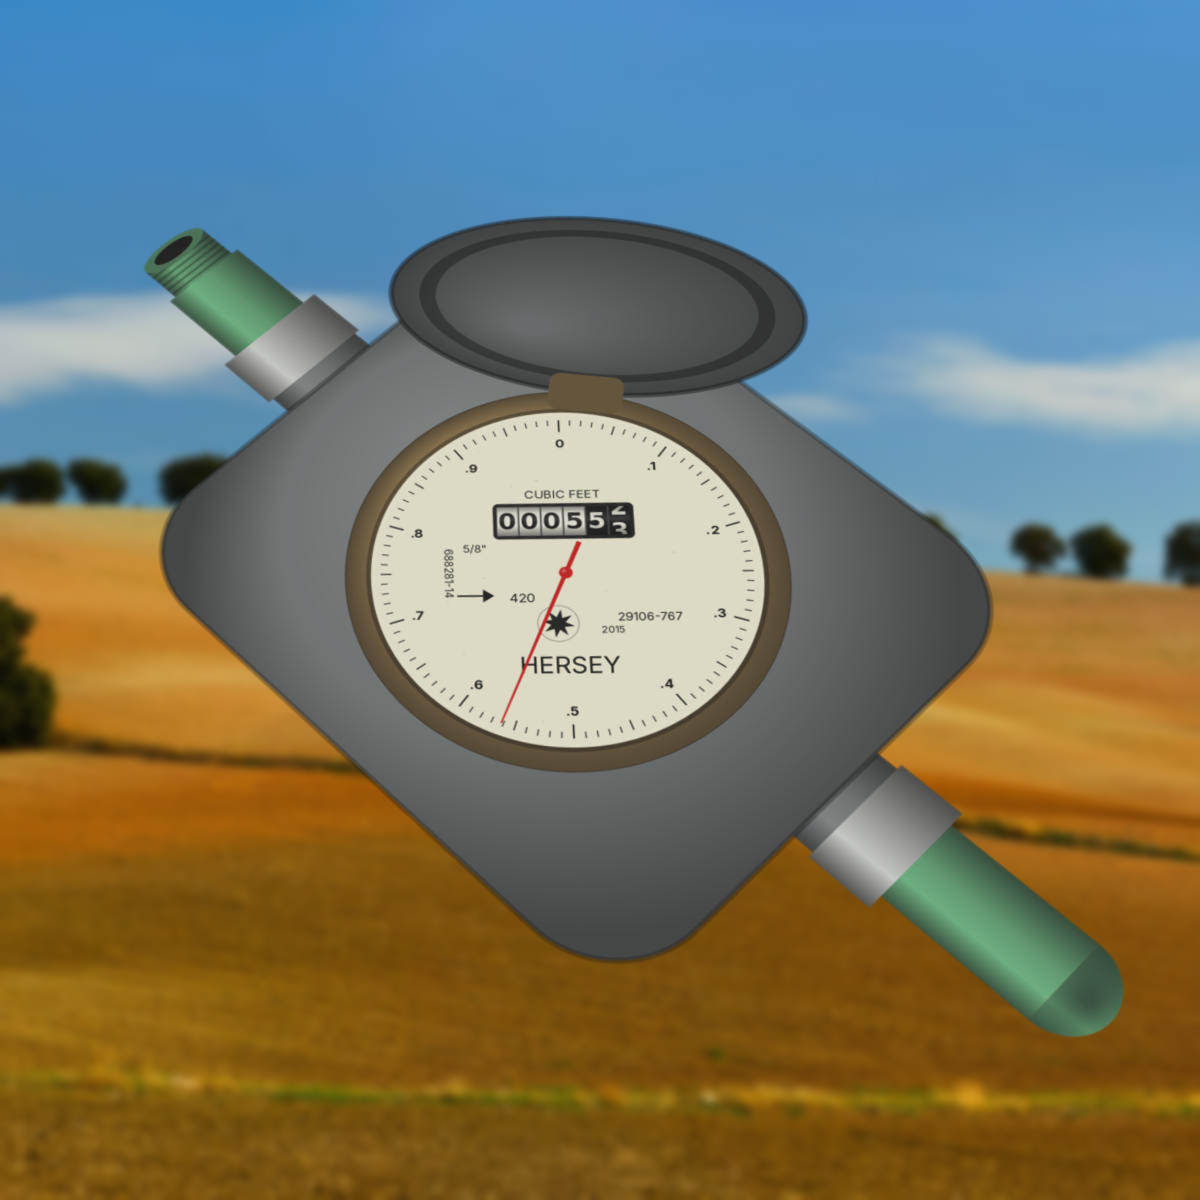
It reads value=552.56 unit=ft³
